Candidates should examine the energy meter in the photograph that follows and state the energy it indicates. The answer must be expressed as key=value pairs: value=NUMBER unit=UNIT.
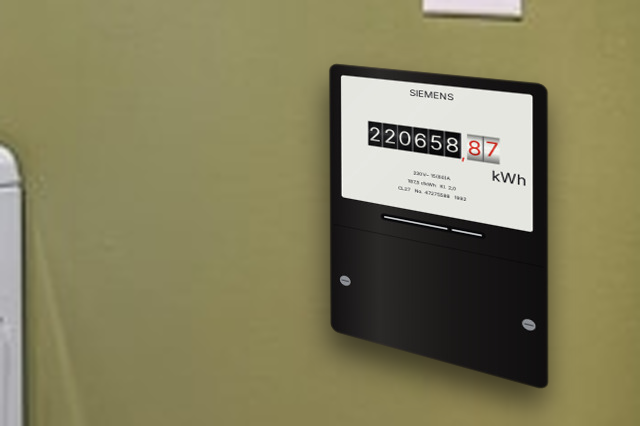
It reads value=220658.87 unit=kWh
